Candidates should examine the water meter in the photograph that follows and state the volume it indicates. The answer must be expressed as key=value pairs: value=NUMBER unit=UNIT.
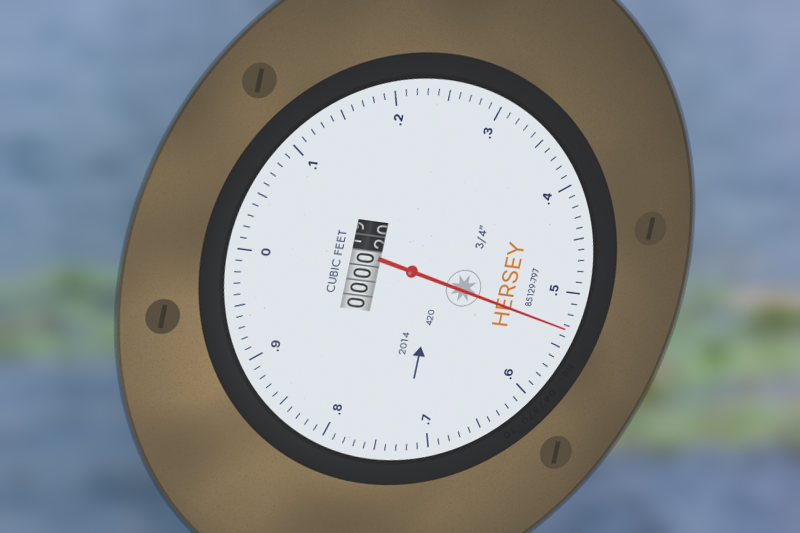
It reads value=19.53 unit=ft³
